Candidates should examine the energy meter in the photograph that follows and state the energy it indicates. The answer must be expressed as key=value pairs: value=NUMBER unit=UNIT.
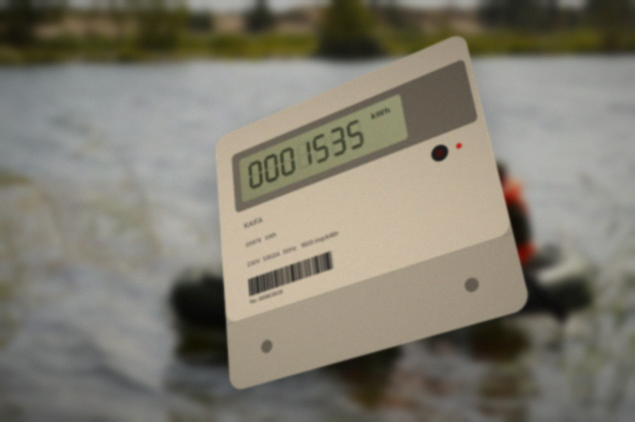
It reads value=1535 unit=kWh
